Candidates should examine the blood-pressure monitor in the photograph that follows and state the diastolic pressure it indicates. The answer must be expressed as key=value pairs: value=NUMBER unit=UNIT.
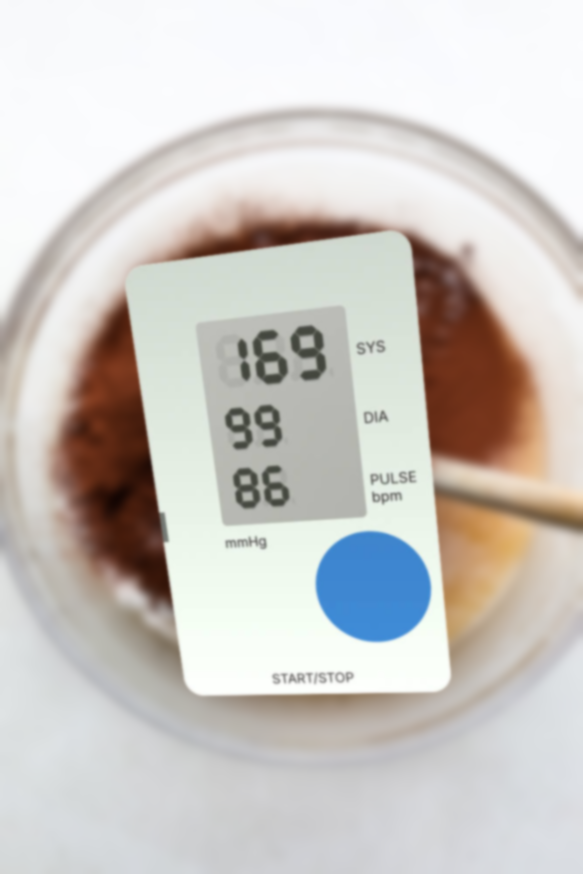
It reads value=99 unit=mmHg
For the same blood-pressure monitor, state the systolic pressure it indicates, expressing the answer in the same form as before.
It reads value=169 unit=mmHg
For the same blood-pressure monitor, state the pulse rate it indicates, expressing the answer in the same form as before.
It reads value=86 unit=bpm
